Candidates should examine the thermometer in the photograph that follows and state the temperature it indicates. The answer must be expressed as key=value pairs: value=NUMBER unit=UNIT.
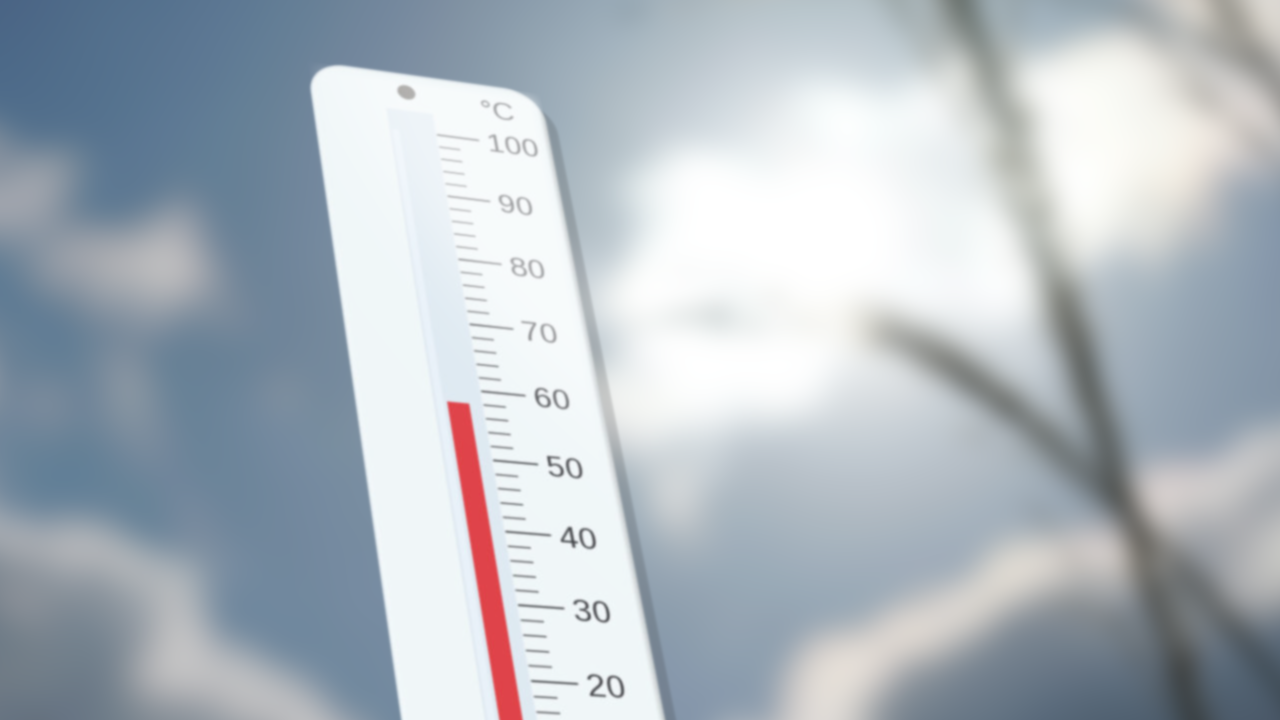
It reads value=58 unit=°C
